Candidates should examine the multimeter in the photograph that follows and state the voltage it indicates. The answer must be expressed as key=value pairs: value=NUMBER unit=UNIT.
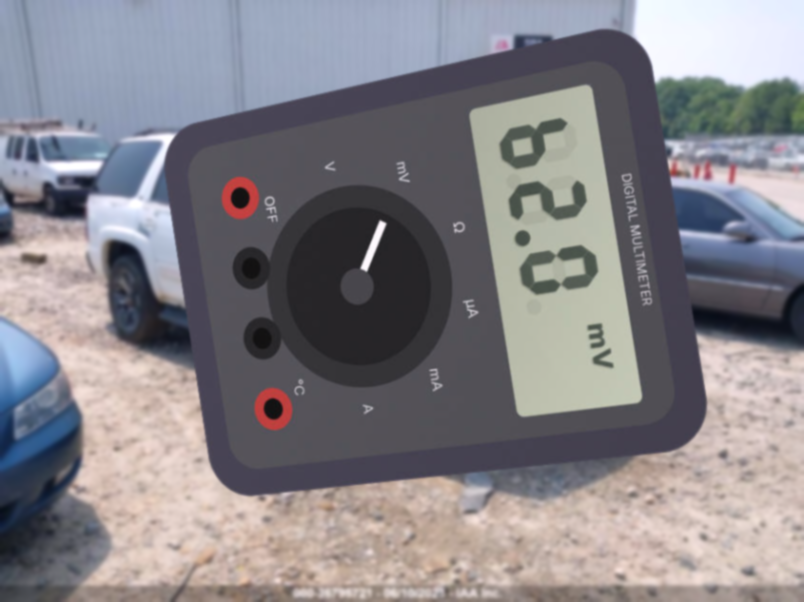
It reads value=62.0 unit=mV
